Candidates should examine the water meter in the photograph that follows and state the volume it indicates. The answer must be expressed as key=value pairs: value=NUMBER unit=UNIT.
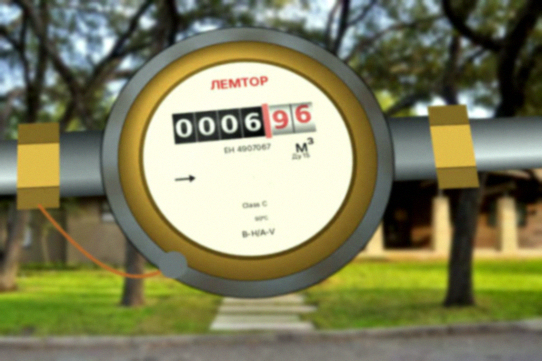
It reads value=6.96 unit=m³
